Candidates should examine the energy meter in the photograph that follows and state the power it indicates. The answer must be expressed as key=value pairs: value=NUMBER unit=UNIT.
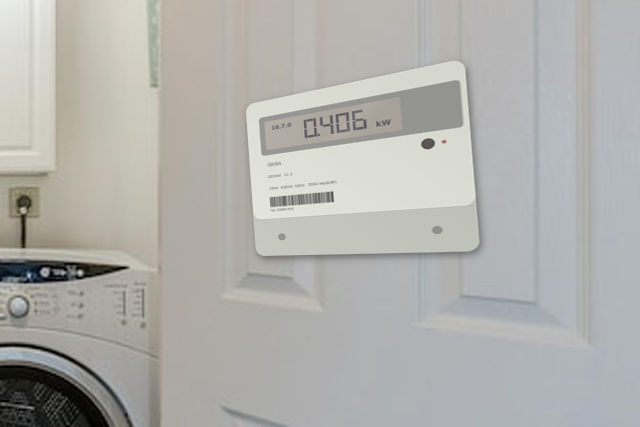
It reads value=0.406 unit=kW
